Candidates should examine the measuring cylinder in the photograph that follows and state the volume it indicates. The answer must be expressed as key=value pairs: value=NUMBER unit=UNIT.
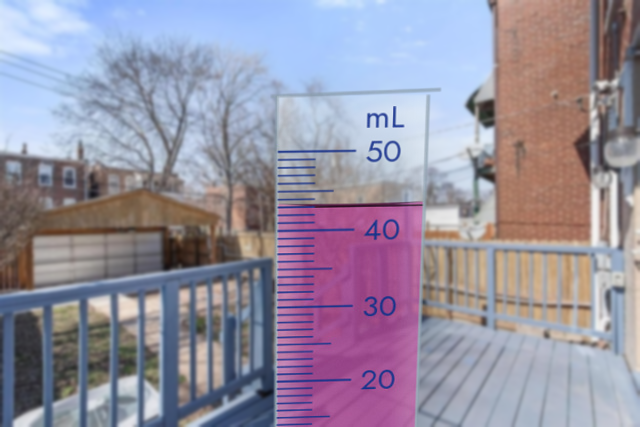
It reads value=43 unit=mL
